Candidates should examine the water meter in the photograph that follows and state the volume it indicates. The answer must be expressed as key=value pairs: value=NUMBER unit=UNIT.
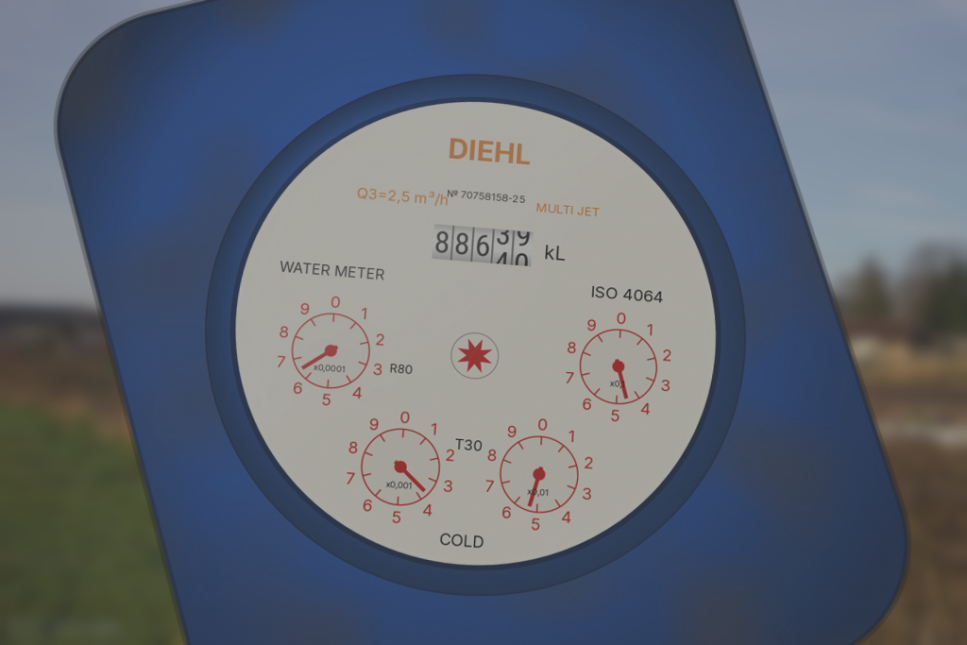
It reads value=88639.4536 unit=kL
